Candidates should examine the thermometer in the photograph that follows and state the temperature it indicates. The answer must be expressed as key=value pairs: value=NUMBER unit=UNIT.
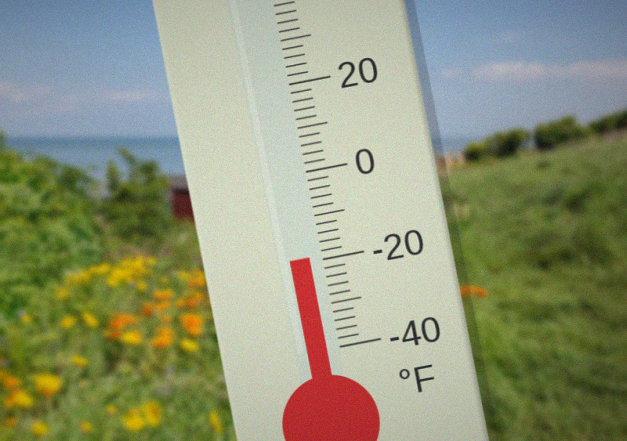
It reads value=-19 unit=°F
